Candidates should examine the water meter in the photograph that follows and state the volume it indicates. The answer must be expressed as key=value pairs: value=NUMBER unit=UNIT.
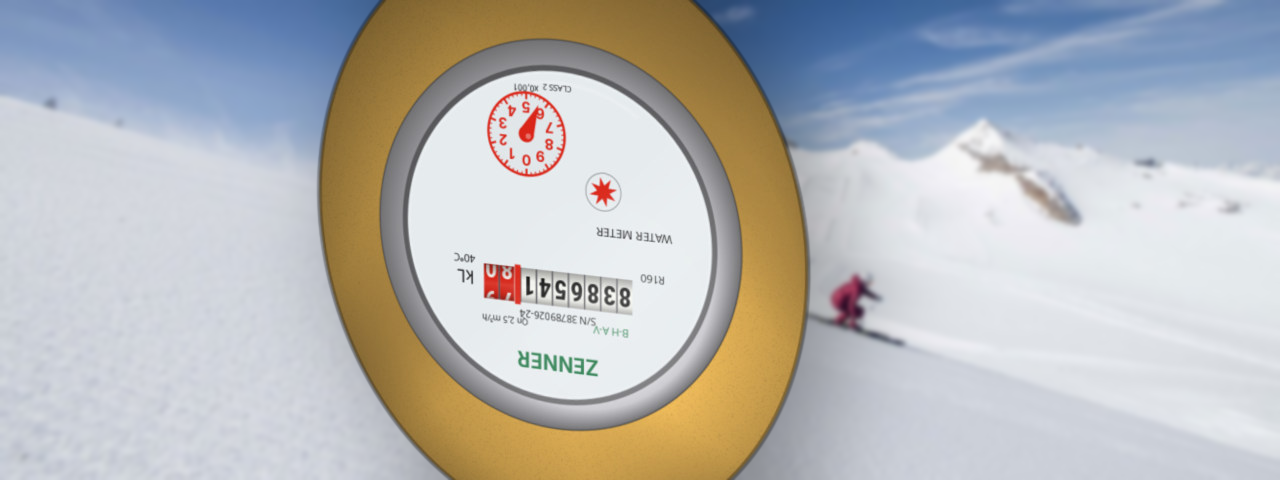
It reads value=8386541.795 unit=kL
